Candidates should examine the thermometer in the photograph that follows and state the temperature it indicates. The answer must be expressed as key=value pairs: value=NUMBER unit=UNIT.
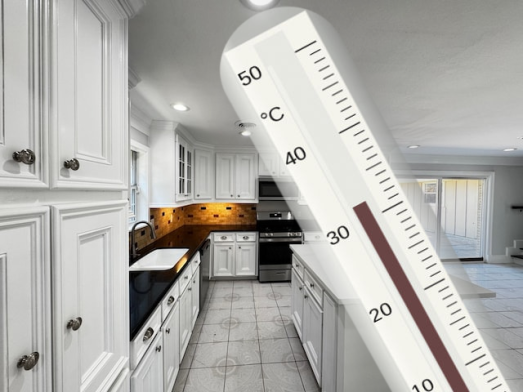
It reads value=32 unit=°C
